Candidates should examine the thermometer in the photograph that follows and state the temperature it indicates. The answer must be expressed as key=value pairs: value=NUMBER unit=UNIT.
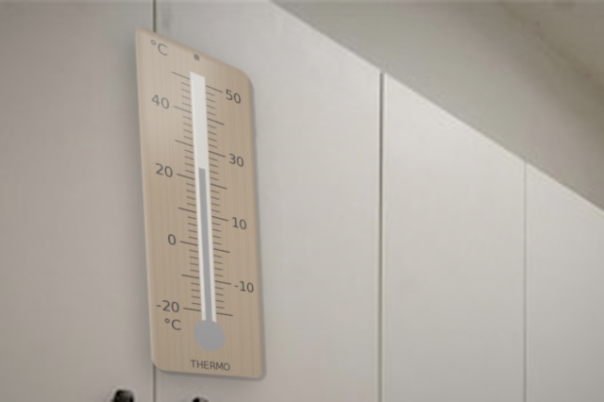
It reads value=24 unit=°C
